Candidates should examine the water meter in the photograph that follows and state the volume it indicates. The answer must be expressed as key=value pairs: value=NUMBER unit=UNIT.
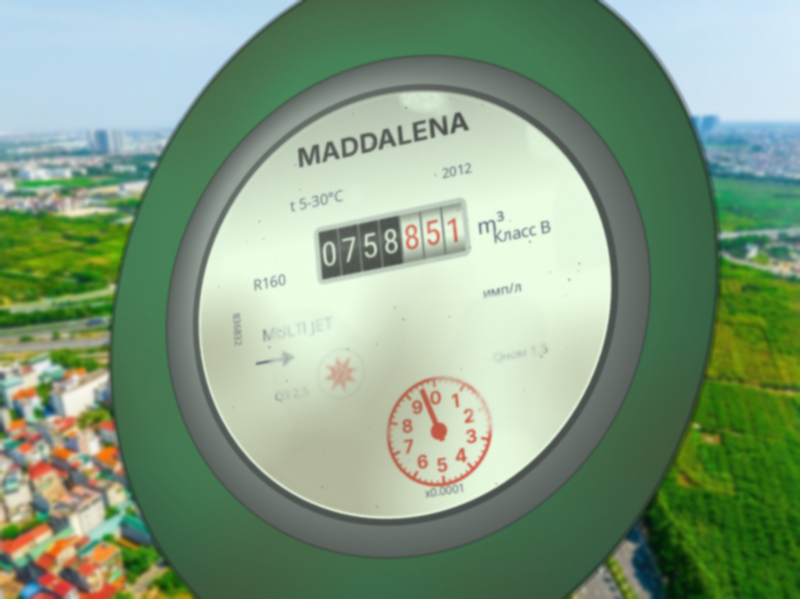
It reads value=758.8509 unit=m³
